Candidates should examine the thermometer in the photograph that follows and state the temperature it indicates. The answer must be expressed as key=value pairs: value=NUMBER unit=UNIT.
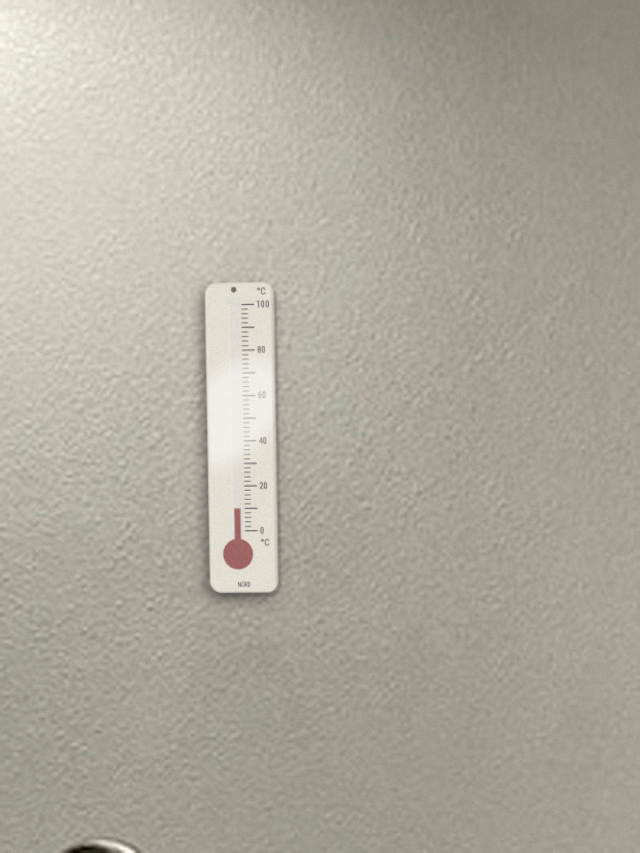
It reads value=10 unit=°C
